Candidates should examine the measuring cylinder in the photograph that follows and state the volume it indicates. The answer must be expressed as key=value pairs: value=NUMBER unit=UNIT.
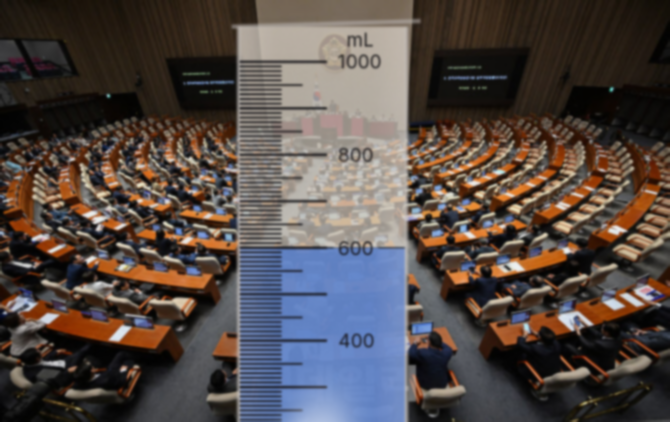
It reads value=600 unit=mL
